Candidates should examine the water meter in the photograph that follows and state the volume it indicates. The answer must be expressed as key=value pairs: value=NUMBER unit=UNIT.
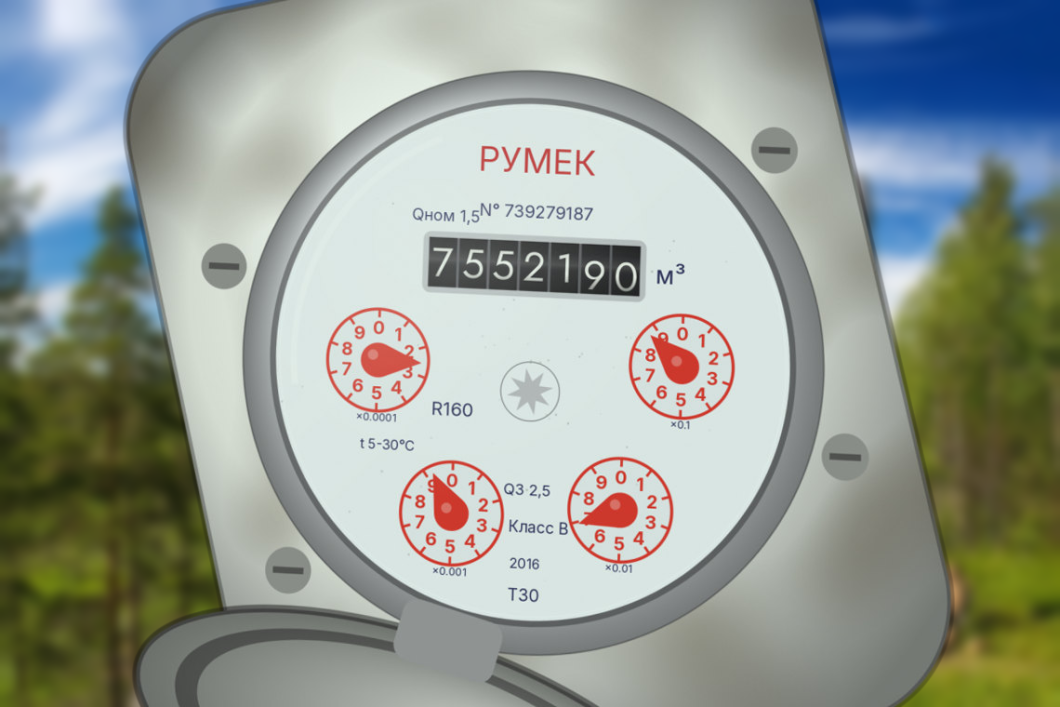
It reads value=7552189.8692 unit=m³
